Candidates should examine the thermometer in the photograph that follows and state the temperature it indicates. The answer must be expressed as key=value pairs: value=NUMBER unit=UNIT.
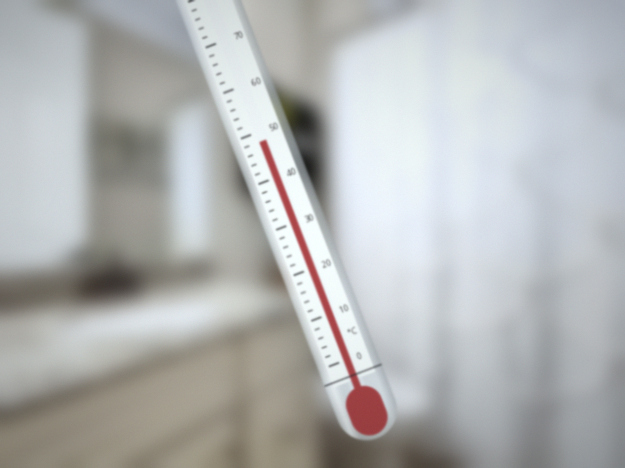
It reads value=48 unit=°C
